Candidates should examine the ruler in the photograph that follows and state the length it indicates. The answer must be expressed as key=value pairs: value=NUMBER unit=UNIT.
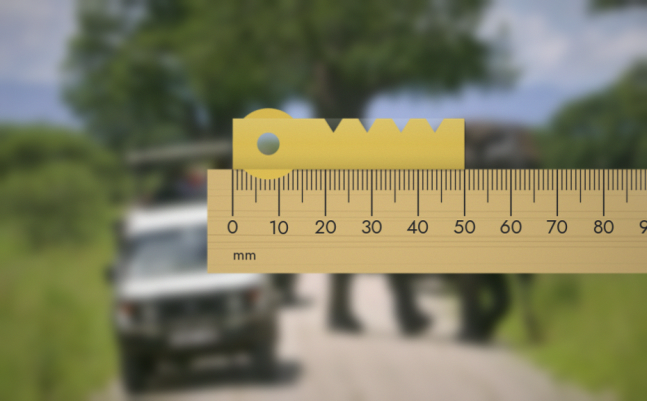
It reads value=50 unit=mm
